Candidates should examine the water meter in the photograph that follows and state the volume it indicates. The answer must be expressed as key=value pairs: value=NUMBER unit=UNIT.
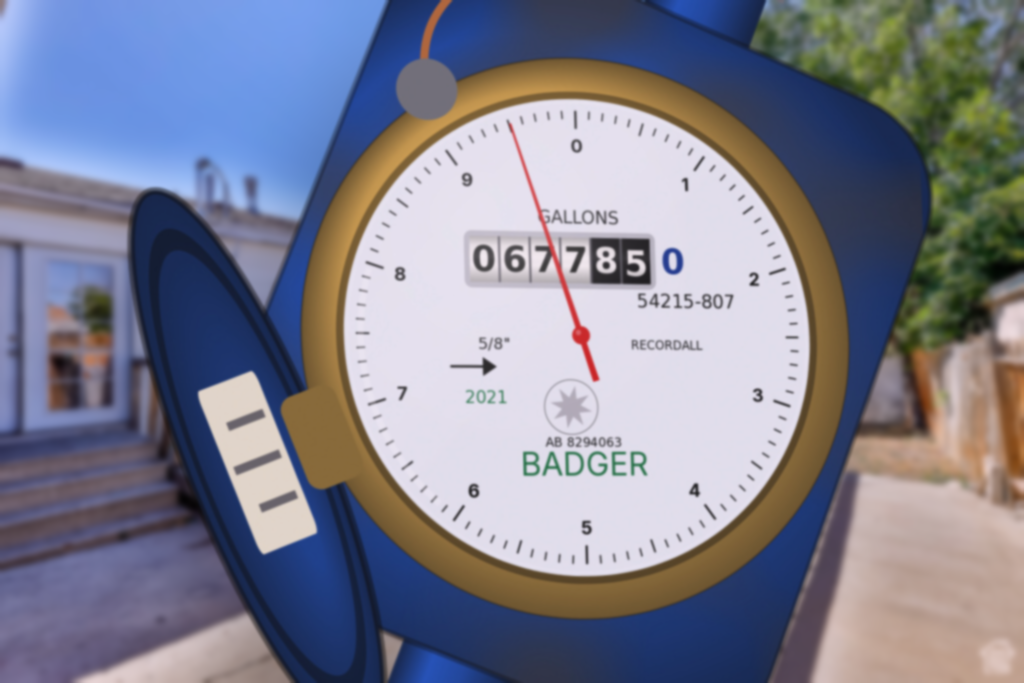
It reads value=677849.5 unit=gal
